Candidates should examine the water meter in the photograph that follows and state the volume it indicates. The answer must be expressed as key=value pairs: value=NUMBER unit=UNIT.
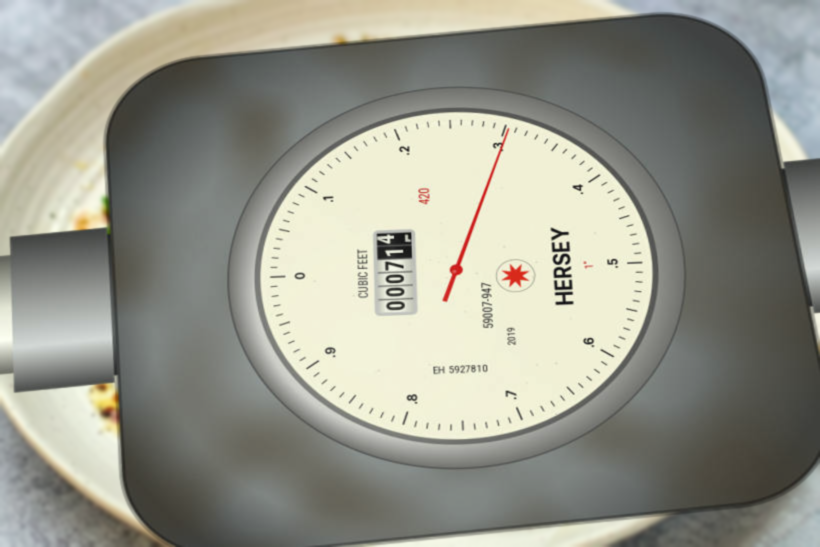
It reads value=714.30 unit=ft³
